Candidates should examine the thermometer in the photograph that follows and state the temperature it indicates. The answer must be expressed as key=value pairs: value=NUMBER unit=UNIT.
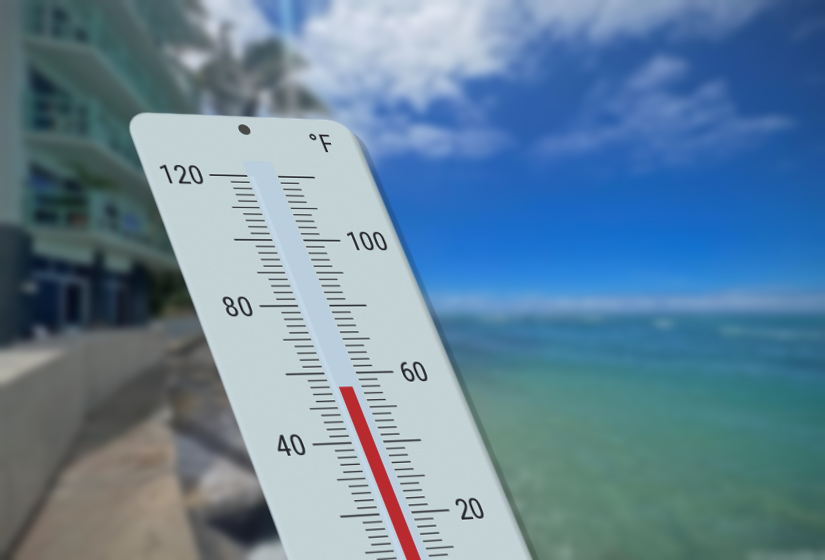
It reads value=56 unit=°F
